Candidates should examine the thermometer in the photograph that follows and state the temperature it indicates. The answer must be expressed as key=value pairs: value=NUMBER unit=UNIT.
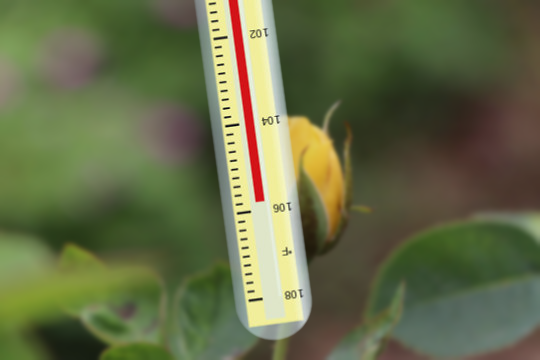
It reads value=105.8 unit=°F
